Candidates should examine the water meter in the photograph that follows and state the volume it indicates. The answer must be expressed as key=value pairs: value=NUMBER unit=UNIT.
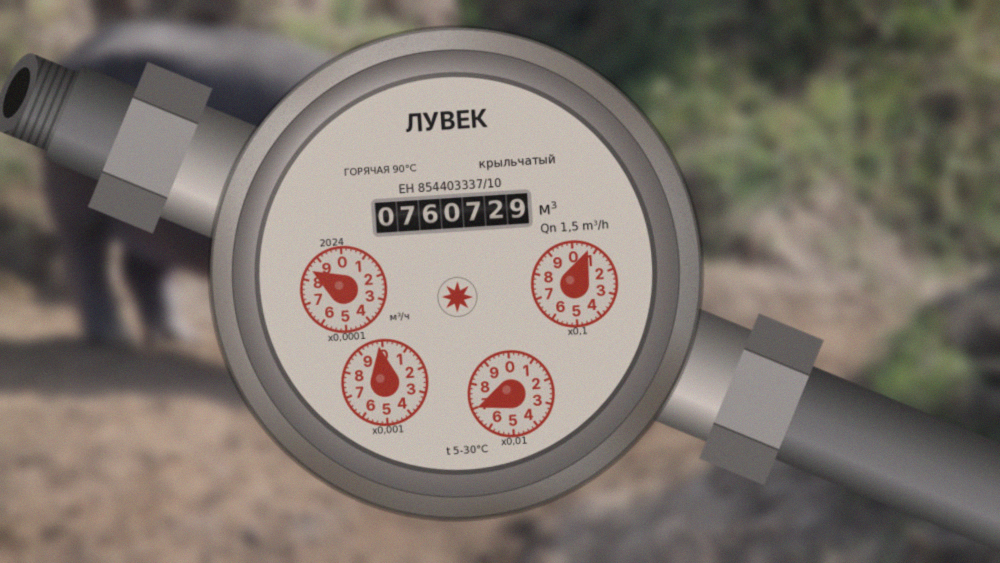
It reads value=760729.0698 unit=m³
